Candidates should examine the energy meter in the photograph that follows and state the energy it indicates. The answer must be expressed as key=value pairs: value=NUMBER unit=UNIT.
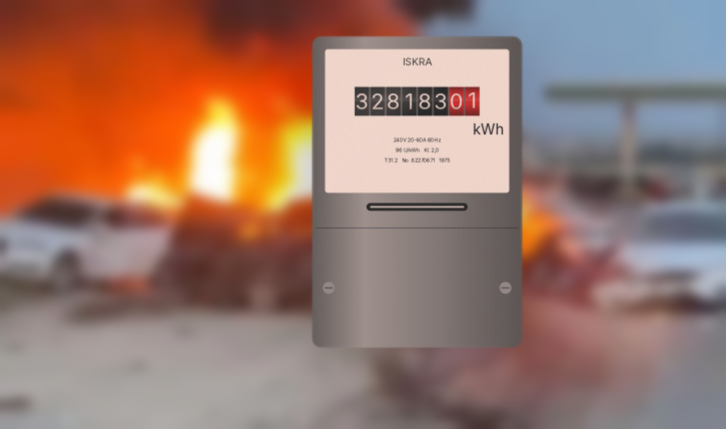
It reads value=328183.01 unit=kWh
